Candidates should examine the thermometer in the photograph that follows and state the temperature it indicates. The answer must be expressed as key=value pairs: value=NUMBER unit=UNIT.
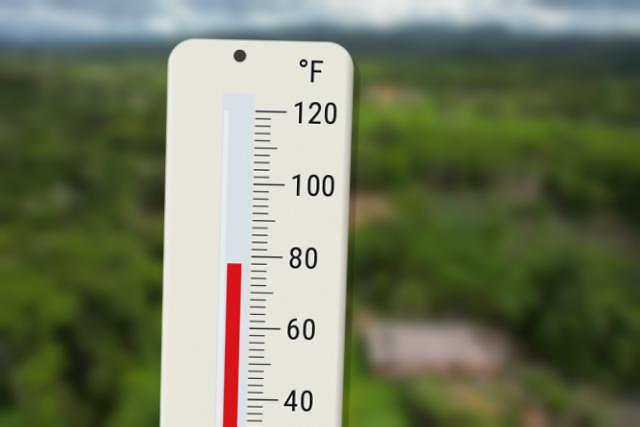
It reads value=78 unit=°F
